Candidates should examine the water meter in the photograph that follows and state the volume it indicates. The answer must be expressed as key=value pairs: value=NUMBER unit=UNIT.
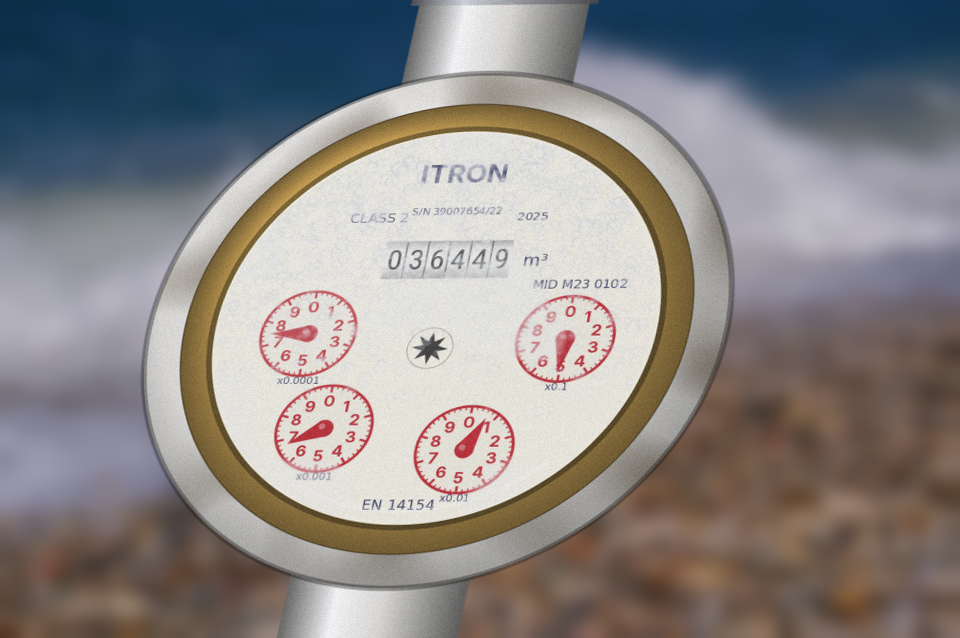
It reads value=36449.5067 unit=m³
